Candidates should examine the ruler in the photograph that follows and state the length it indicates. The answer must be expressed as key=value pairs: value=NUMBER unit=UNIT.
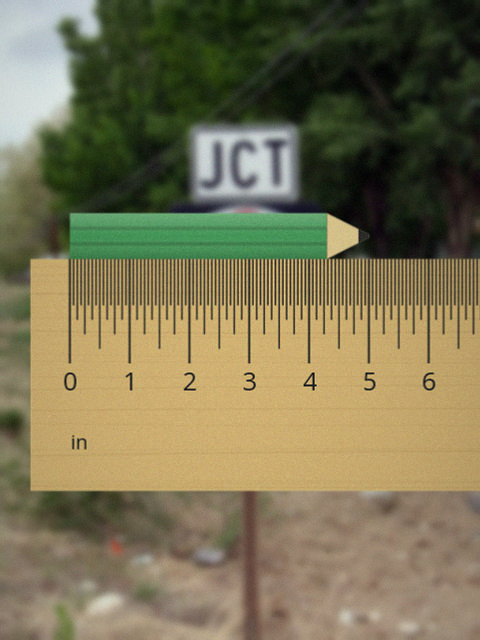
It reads value=5 unit=in
